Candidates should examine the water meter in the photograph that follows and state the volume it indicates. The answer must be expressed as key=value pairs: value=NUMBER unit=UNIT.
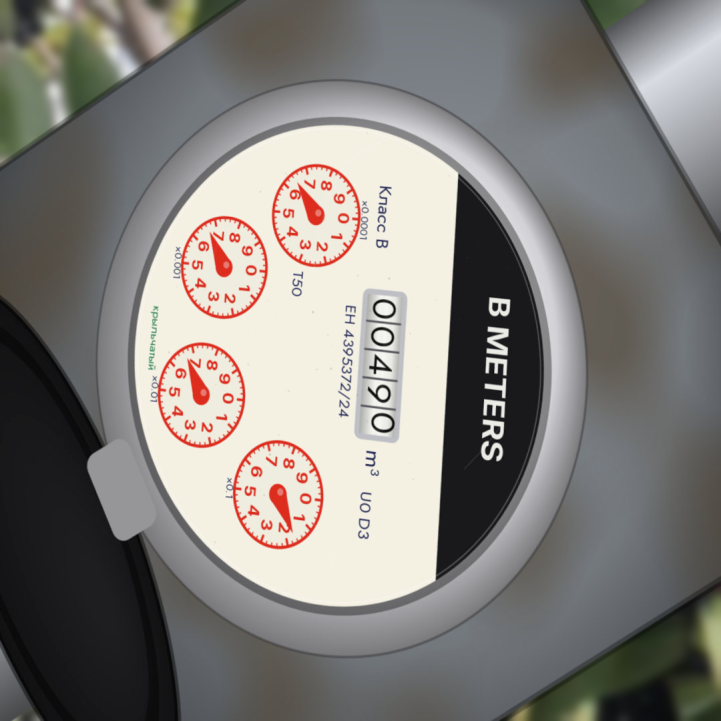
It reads value=490.1666 unit=m³
